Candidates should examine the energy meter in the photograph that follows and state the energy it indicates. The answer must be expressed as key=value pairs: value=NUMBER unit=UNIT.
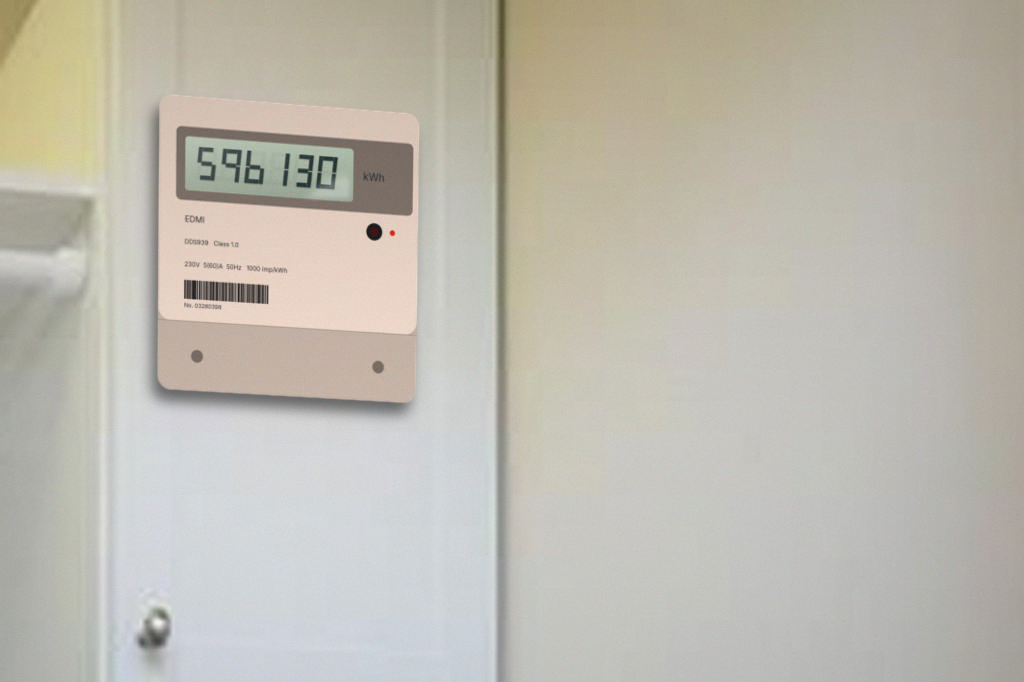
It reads value=596130 unit=kWh
